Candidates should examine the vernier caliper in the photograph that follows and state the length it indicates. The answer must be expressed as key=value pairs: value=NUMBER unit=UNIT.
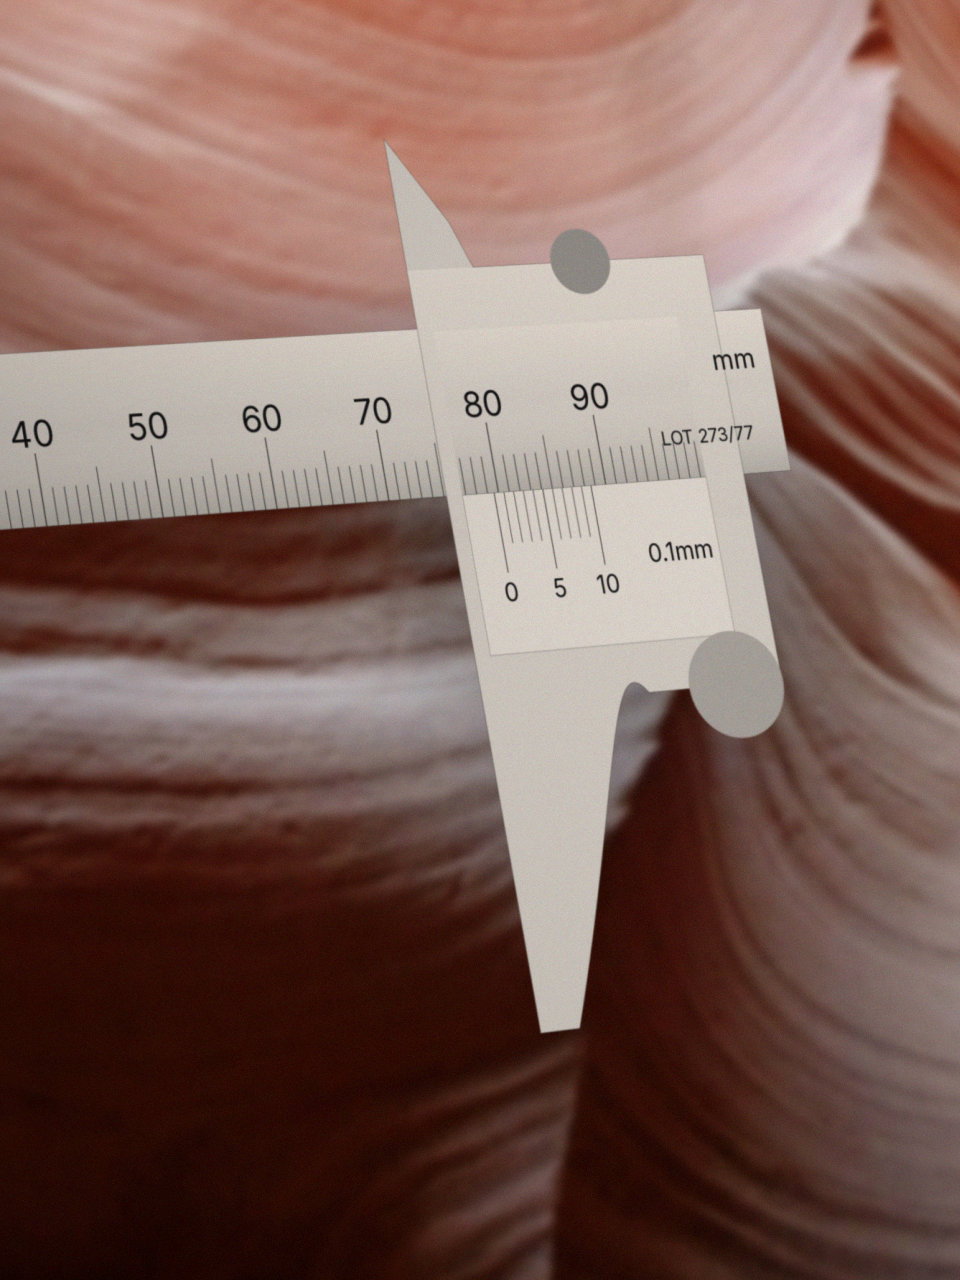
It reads value=79.6 unit=mm
